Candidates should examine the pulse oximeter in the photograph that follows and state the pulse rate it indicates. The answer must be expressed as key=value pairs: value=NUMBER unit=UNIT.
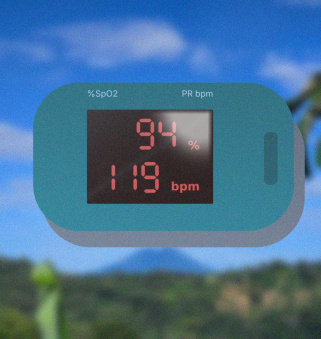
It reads value=119 unit=bpm
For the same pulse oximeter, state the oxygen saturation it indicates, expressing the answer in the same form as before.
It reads value=94 unit=%
